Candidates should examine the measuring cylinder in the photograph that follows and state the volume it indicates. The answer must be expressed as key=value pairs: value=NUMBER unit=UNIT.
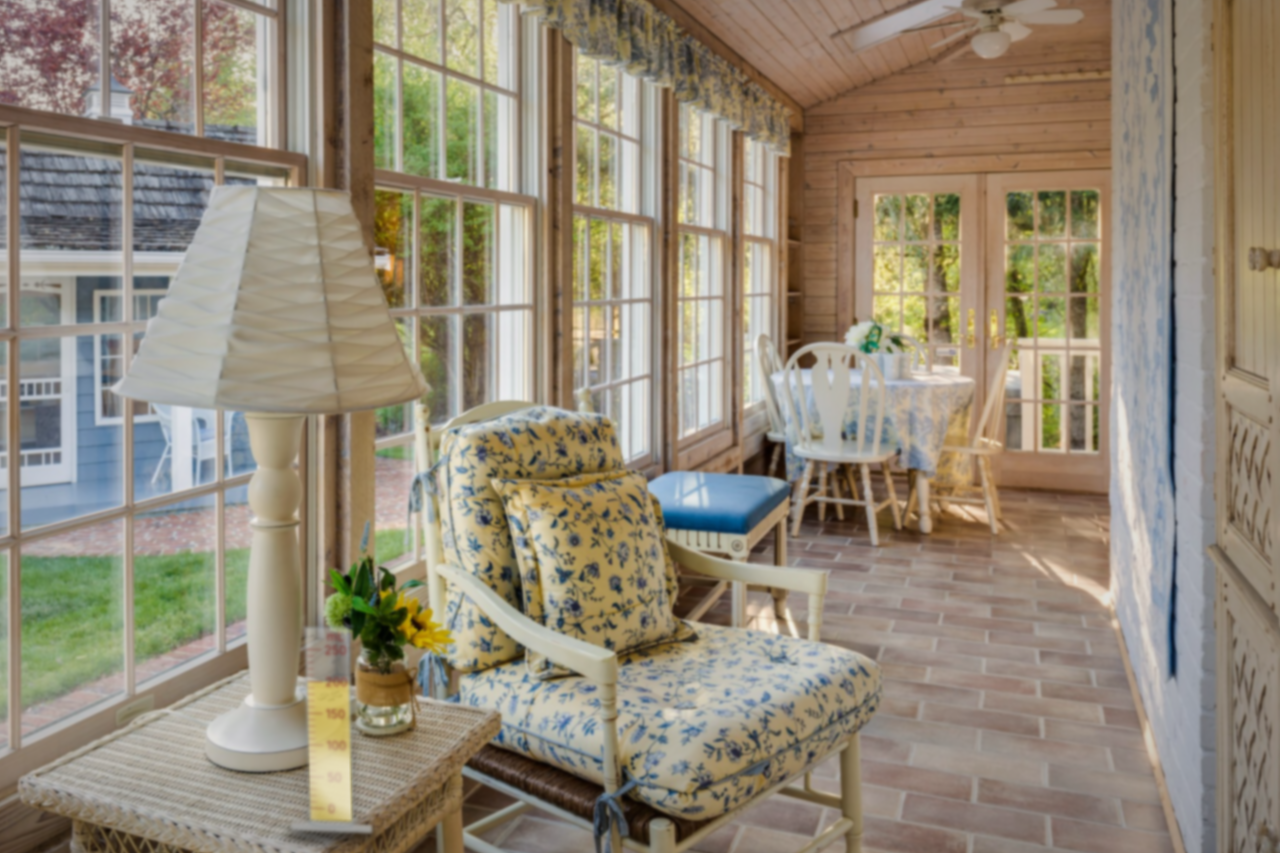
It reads value=200 unit=mL
